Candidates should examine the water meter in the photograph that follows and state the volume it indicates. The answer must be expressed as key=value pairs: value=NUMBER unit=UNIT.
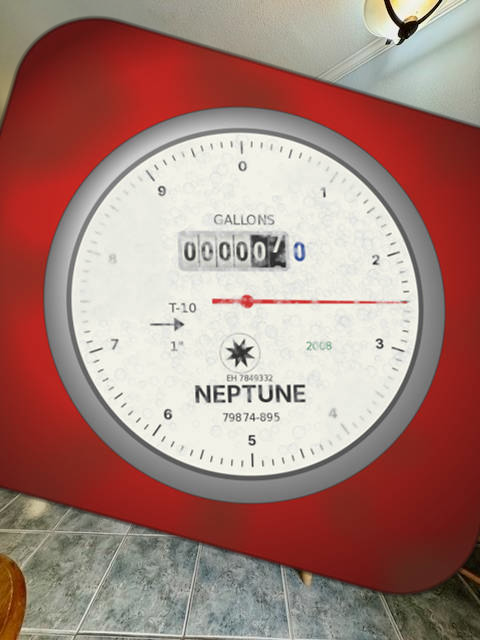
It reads value=72.5 unit=gal
